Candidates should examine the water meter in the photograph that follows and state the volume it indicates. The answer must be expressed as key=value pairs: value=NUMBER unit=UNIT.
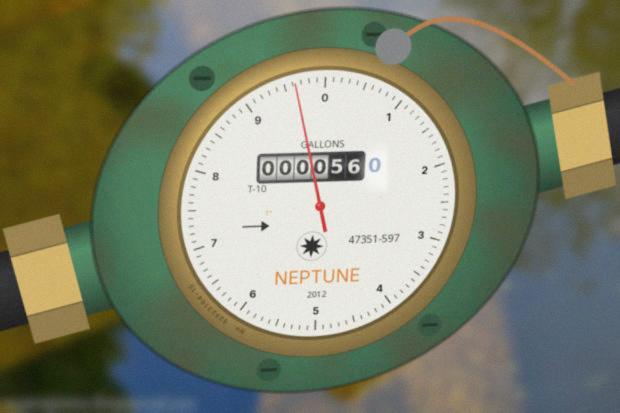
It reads value=559.6 unit=gal
